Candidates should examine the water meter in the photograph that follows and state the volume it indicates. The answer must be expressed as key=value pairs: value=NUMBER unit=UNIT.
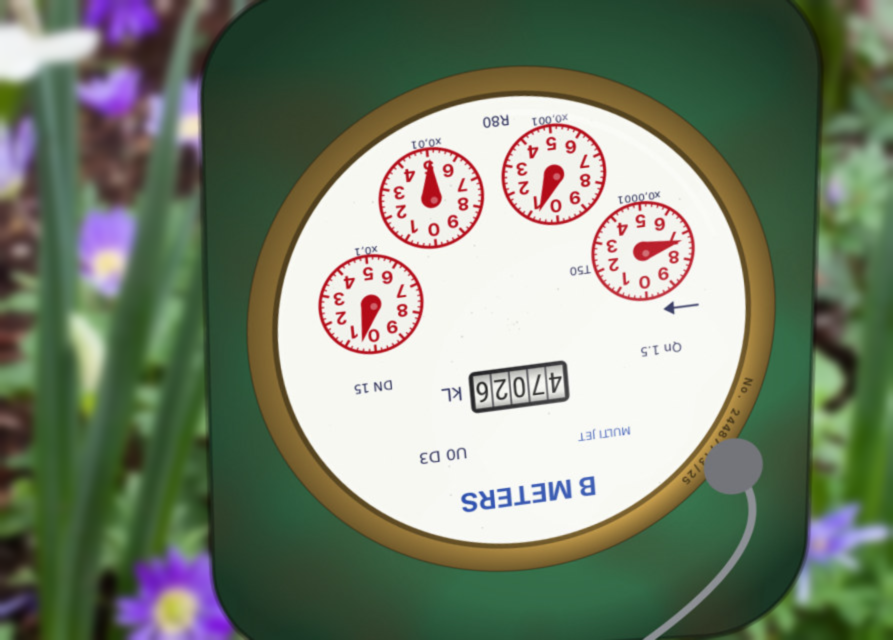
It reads value=47026.0507 unit=kL
